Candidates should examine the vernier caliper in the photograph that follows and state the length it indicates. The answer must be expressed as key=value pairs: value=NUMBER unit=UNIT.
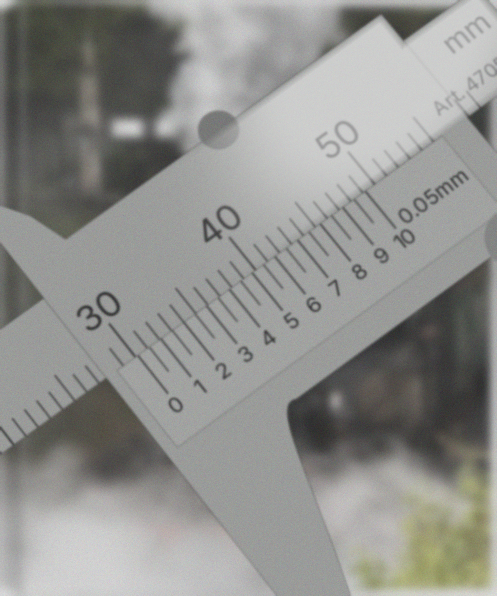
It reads value=30.2 unit=mm
